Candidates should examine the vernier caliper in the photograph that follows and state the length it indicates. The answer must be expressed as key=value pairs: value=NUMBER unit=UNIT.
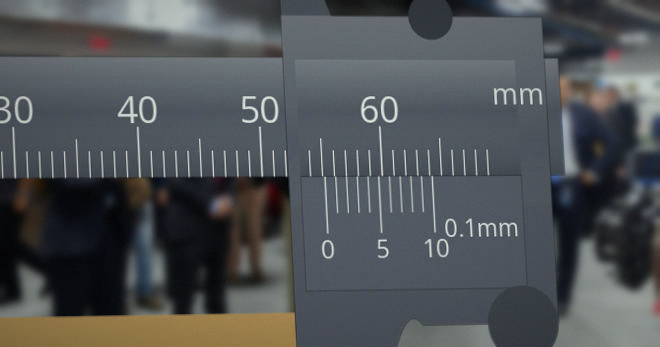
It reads value=55.2 unit=mm
